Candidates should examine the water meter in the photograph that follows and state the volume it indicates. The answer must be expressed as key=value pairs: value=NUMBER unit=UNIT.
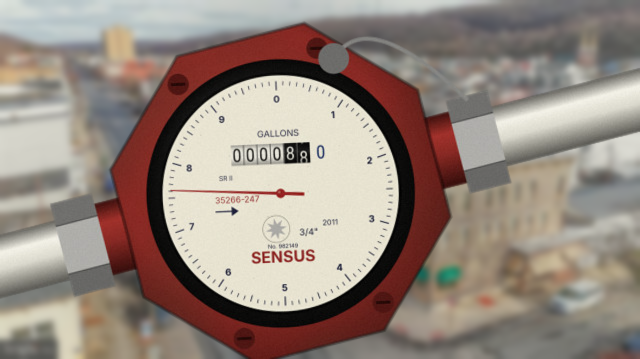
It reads value=877.6 unit=gal
